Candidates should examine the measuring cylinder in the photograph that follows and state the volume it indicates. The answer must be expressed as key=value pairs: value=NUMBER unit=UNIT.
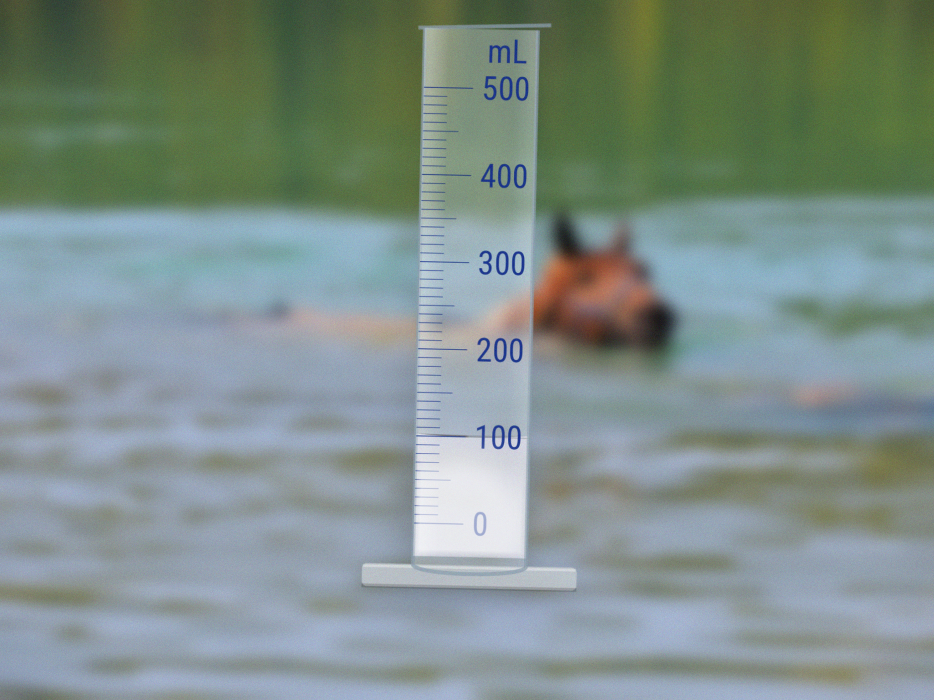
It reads value=100 unit=mL
